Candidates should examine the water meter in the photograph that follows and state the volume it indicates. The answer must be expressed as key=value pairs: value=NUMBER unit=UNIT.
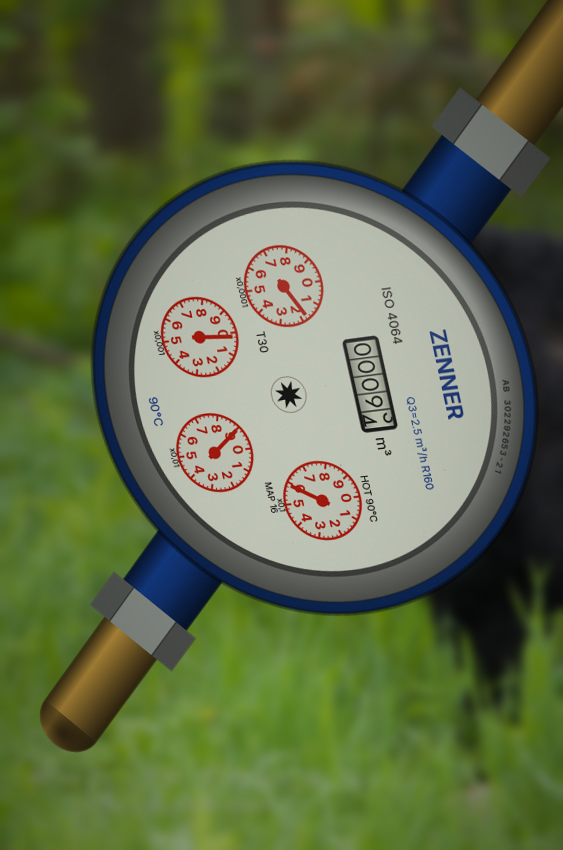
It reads value=93.5901 unit=m³
